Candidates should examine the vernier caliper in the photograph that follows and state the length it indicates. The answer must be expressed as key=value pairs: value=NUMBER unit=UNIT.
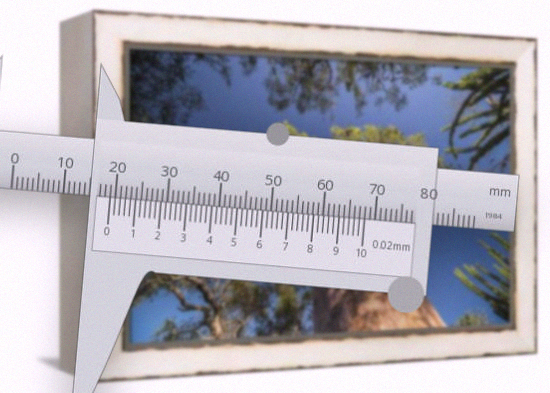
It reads value=19.0 unit=mm
